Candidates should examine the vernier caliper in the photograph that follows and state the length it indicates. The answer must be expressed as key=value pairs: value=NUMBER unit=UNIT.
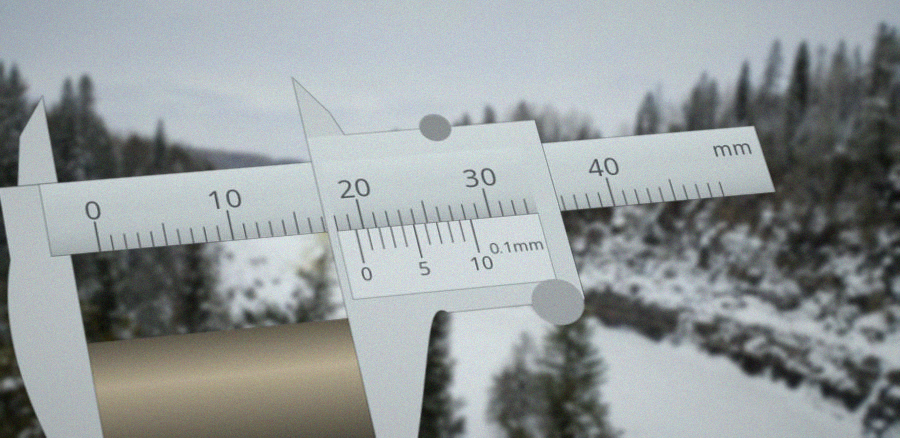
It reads value=19.4 unit=mm
